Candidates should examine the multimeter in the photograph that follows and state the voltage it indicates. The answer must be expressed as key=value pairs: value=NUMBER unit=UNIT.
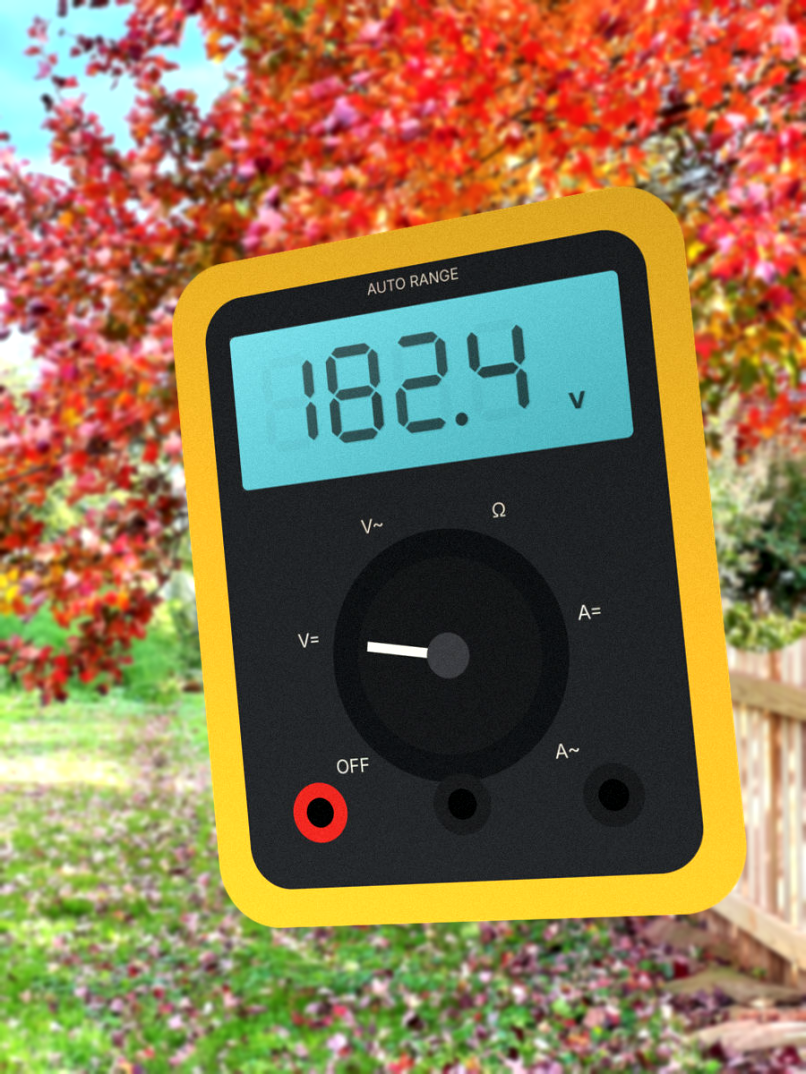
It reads value=182.4 unit=V
